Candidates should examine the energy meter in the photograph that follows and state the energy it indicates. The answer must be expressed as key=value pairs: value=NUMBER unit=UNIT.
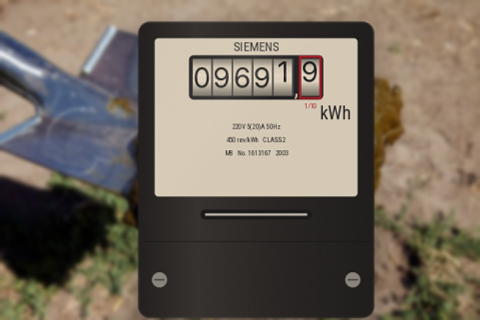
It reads value=9691.9 unit=kWh
